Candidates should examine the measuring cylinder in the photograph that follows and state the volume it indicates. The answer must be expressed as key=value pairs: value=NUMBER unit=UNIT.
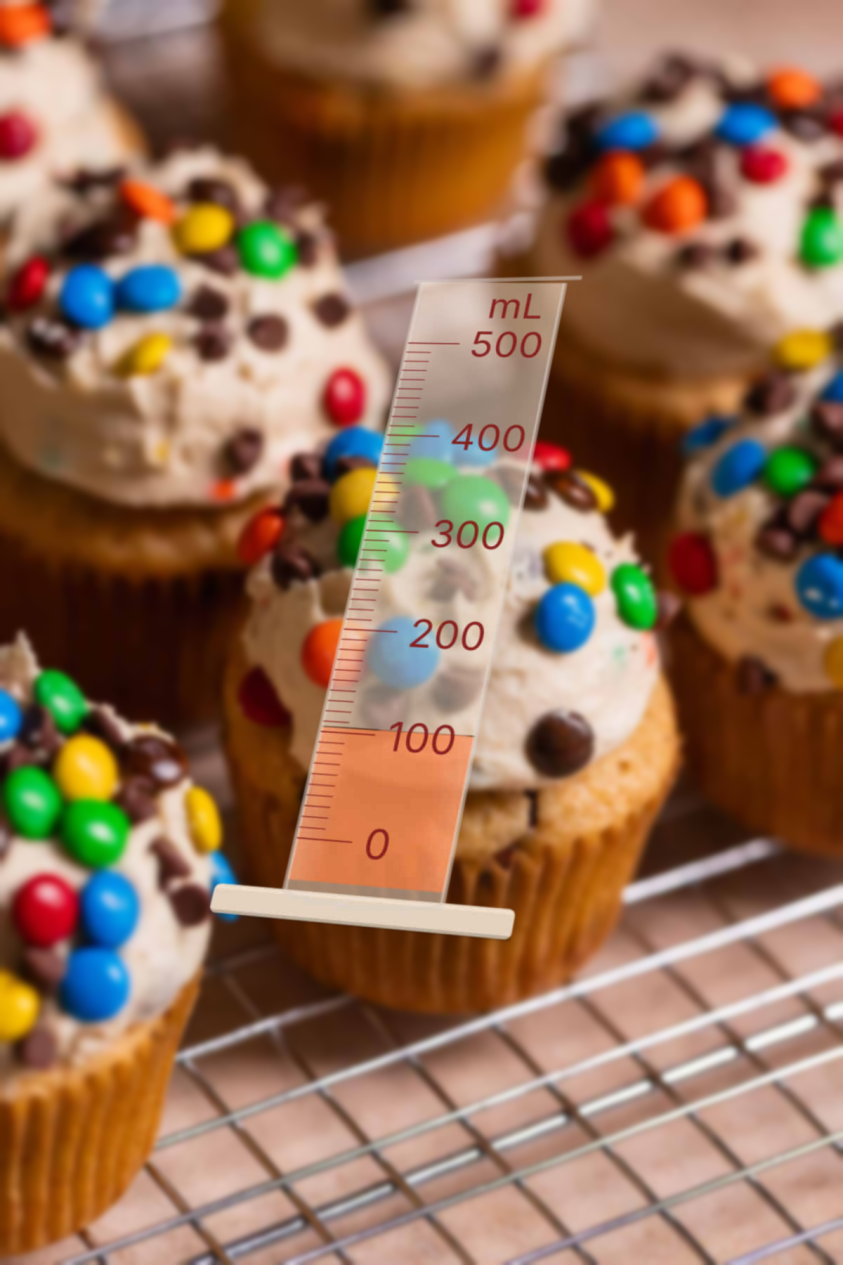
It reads value=105 unit=mL
